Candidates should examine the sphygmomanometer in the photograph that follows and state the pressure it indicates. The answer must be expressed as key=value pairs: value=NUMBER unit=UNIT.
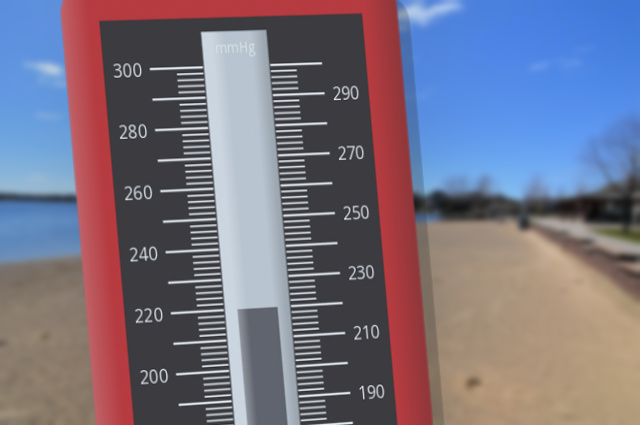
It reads value=220 unit=mmHg
